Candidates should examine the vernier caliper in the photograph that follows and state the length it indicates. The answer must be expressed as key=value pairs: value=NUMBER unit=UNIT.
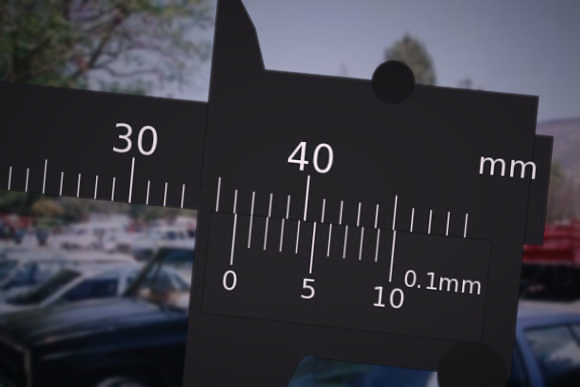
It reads value=36.1 unit=mm
